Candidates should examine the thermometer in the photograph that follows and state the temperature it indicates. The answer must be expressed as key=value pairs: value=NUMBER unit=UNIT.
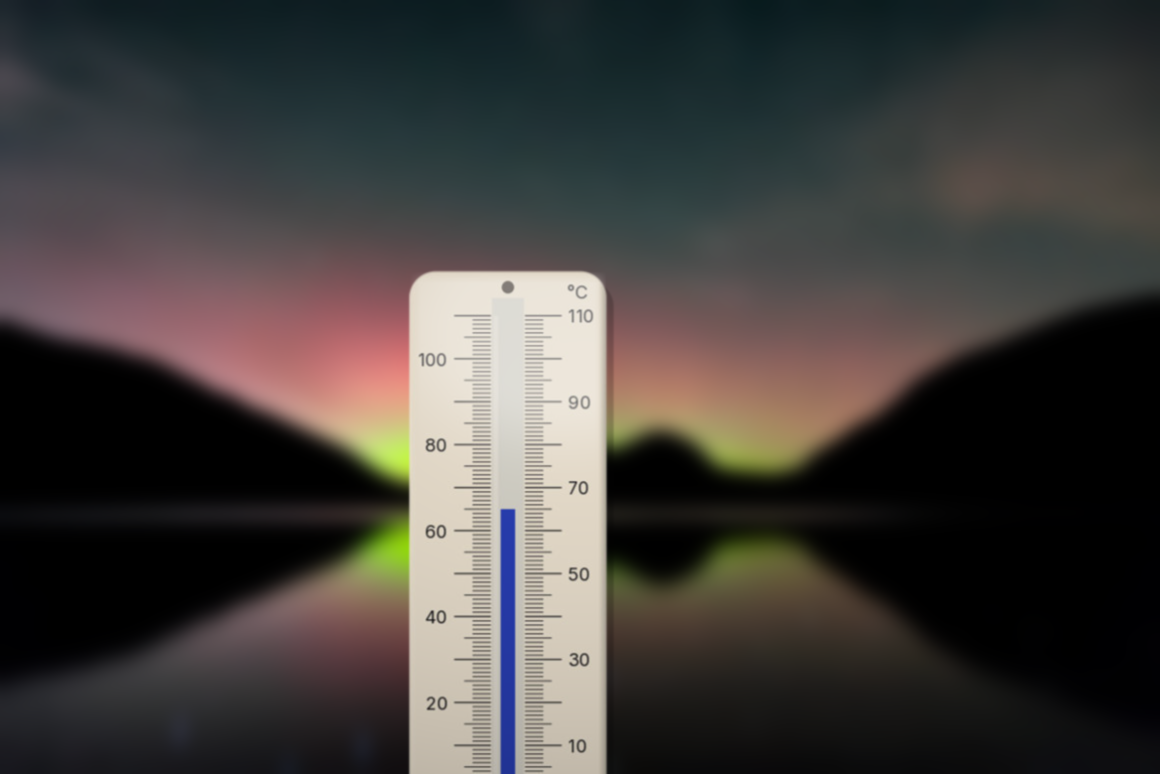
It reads value=65 unit=°C
